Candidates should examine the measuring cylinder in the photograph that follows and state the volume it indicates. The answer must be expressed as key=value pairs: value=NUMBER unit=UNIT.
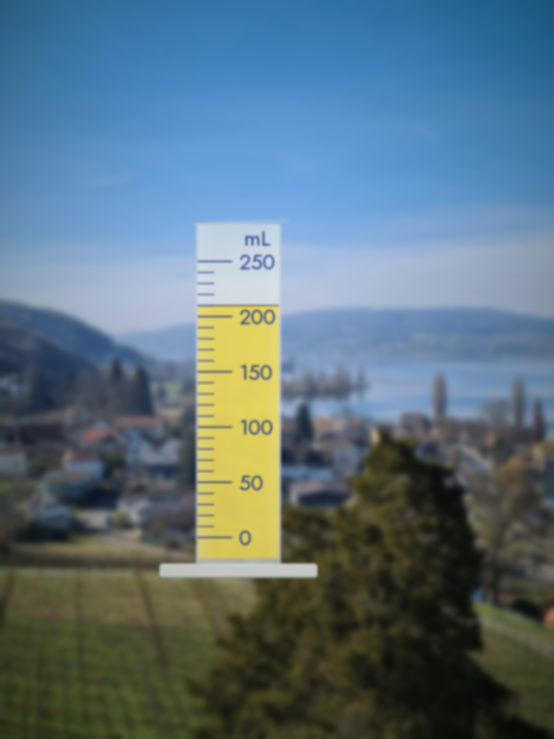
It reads value=210 unit=mL
